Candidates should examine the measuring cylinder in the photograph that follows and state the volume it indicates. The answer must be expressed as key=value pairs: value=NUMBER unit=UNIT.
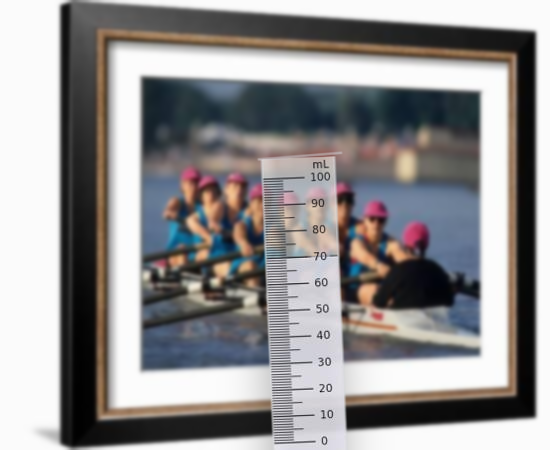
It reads value=70 unit=mL
